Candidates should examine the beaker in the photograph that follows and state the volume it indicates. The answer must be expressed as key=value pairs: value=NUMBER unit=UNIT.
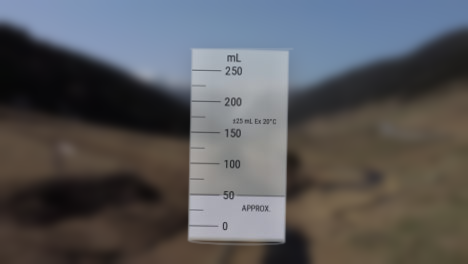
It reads value=50 unit=mL
